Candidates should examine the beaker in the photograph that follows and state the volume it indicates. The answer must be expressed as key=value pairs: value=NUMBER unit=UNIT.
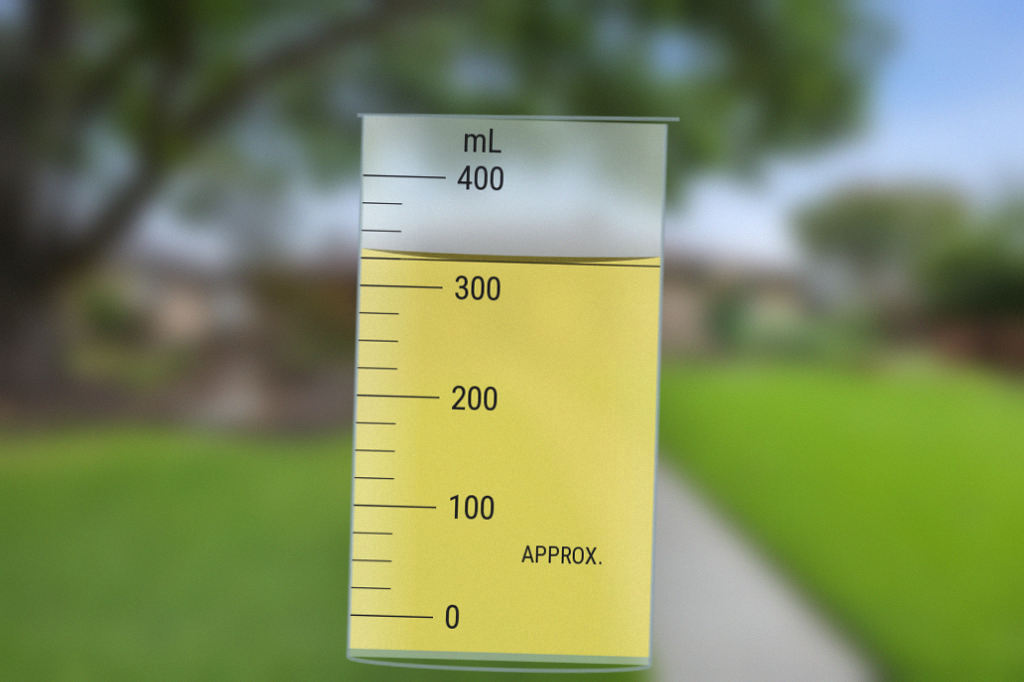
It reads value=325 unit=mL
